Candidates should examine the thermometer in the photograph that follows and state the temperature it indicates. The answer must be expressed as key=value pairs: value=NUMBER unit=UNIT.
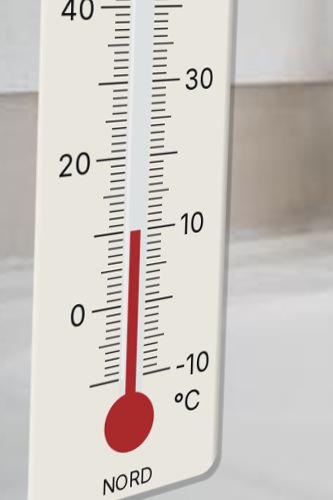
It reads value=10 unit=°C
